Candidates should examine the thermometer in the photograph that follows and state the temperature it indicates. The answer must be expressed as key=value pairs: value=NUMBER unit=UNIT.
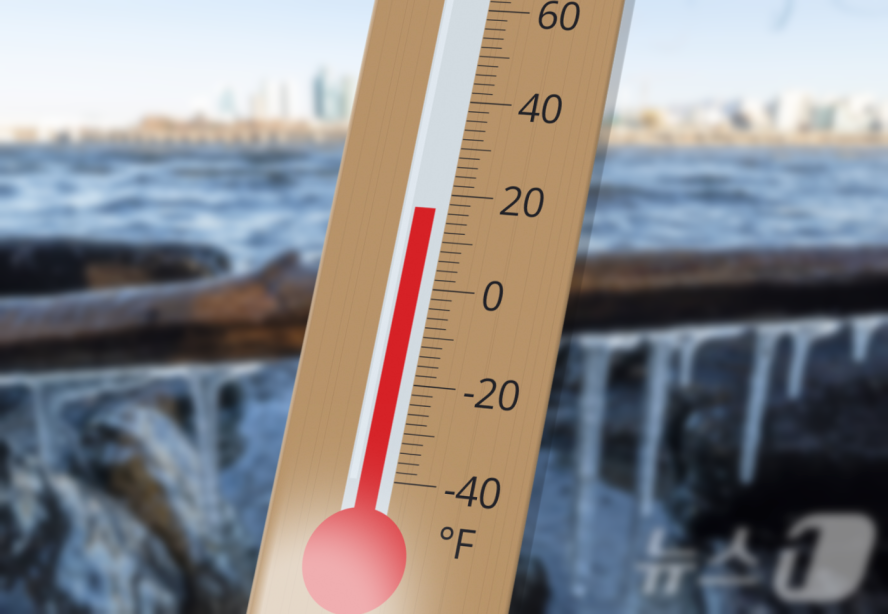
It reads value=17 unit=°F
